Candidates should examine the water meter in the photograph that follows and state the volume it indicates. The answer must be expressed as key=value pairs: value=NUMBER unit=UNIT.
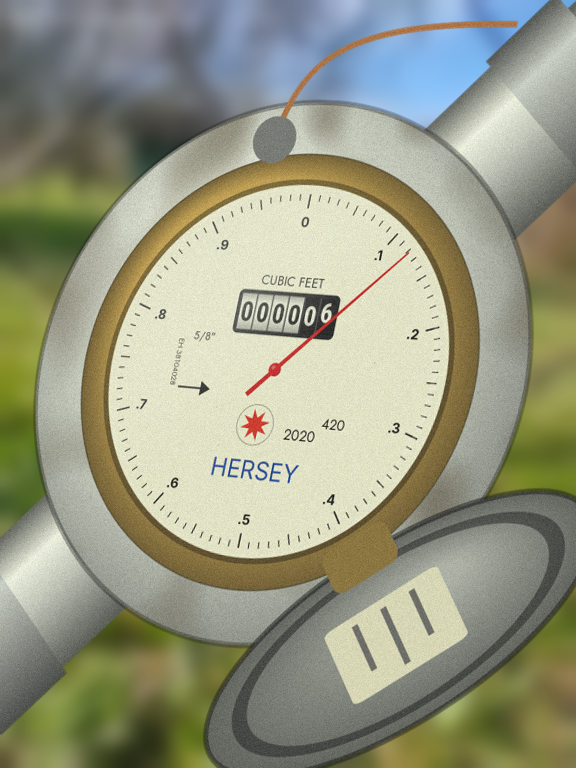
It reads value=6.12 unit=ft³
